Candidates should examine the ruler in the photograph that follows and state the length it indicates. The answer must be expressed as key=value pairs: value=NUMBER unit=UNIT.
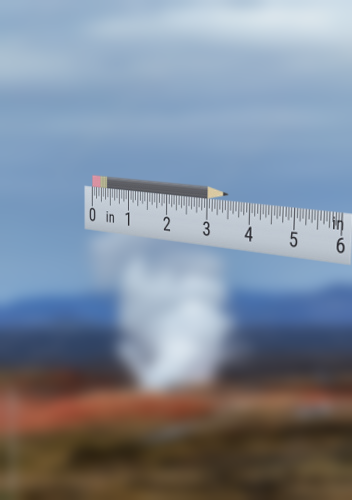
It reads value=3.5 unit=in
